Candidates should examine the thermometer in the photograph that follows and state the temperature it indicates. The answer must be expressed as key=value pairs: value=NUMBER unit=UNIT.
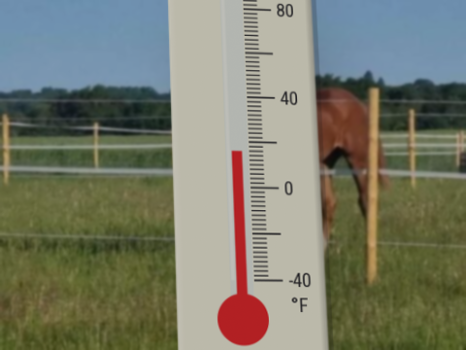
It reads value=16 unit=°F
